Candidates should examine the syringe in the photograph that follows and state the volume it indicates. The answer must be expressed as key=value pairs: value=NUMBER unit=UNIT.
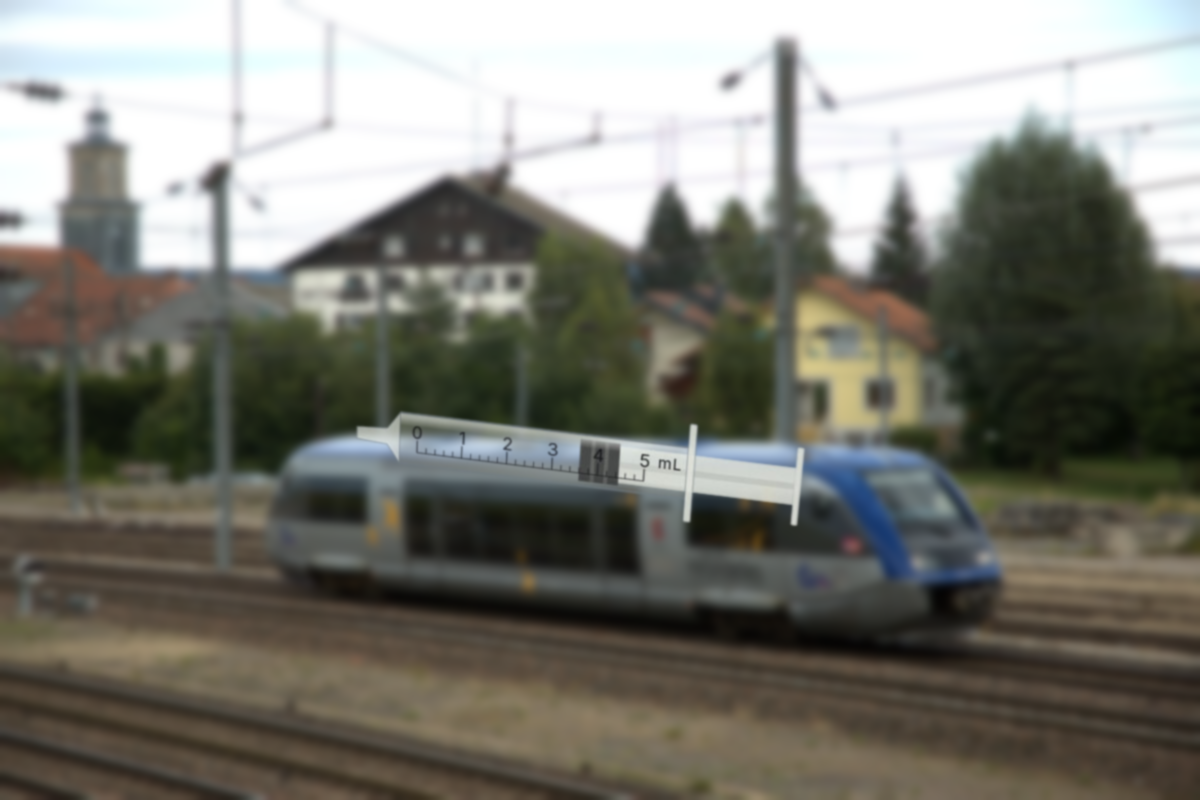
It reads value=3.6 unit=mL
